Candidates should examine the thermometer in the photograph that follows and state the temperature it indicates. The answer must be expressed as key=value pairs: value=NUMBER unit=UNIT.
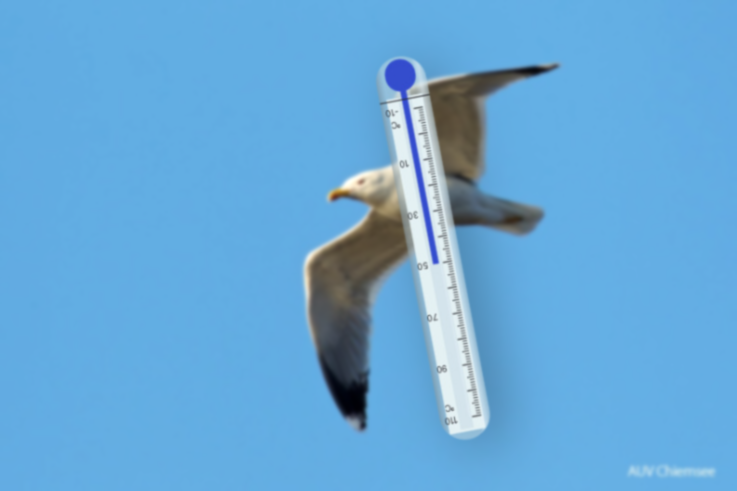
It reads value=50 unit=°C
